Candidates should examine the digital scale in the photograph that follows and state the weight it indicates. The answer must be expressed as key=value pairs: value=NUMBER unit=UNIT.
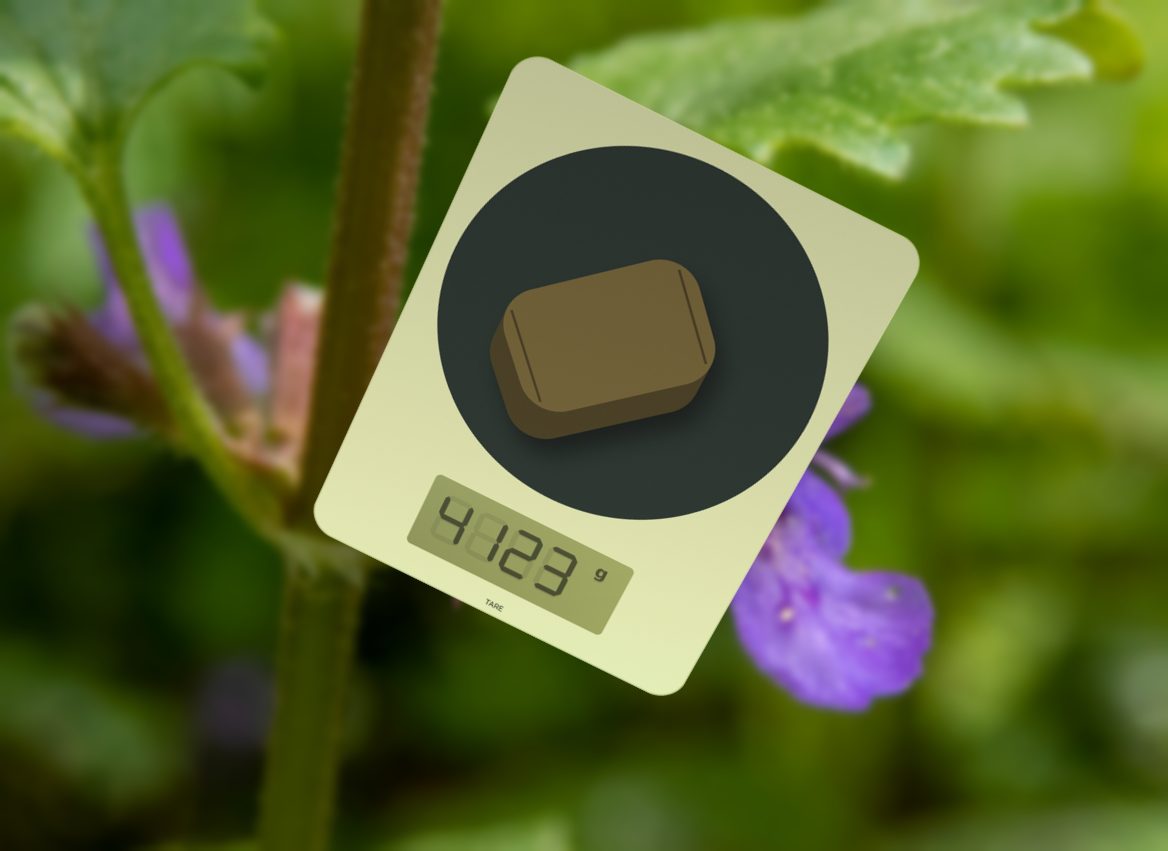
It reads value=4123 unit=g
